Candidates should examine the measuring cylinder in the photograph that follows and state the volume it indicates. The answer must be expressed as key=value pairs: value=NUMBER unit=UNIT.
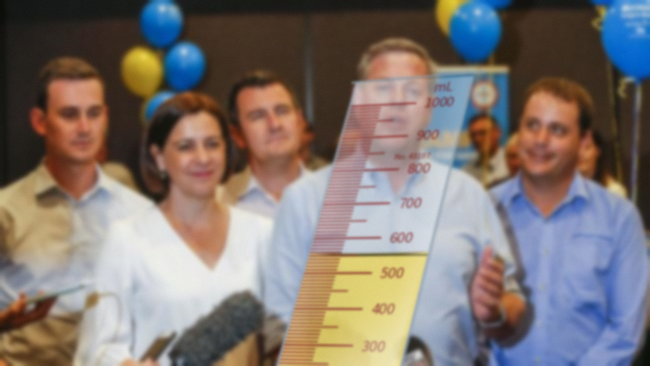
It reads value=550 unit=mL
